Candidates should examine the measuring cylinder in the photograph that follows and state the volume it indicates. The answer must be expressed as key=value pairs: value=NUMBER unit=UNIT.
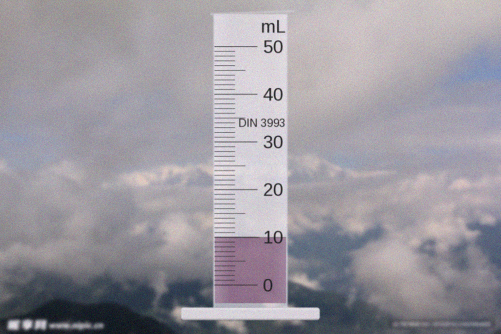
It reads value=10 unit=mL
